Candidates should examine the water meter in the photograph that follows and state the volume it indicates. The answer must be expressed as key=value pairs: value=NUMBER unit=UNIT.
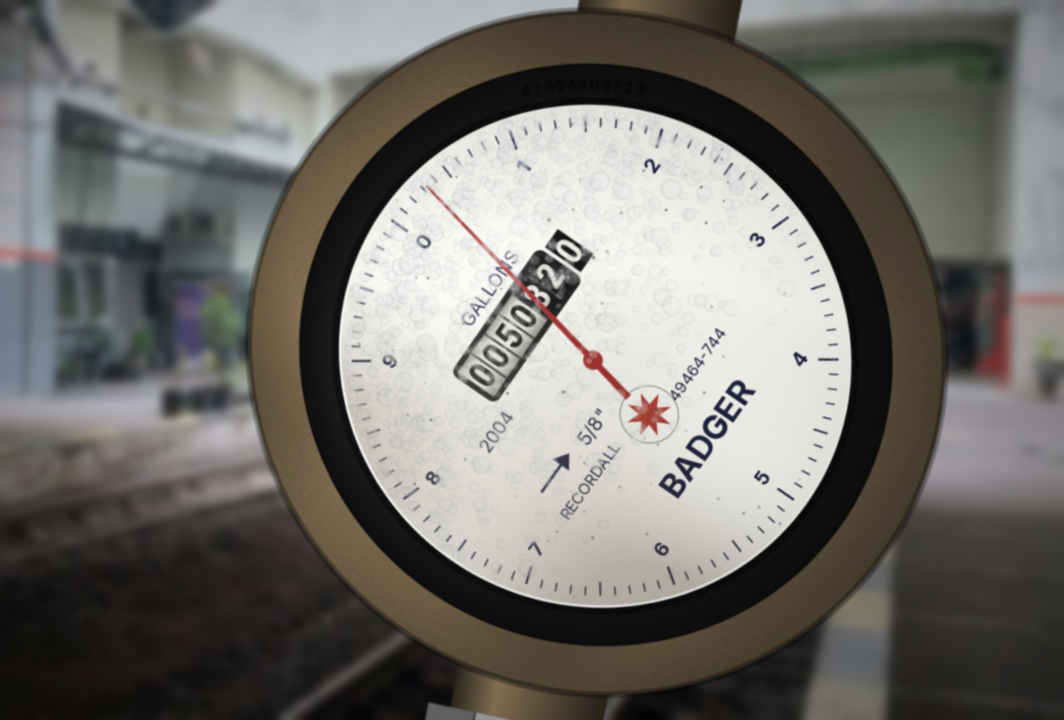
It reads value=50820.3 unit=gal
